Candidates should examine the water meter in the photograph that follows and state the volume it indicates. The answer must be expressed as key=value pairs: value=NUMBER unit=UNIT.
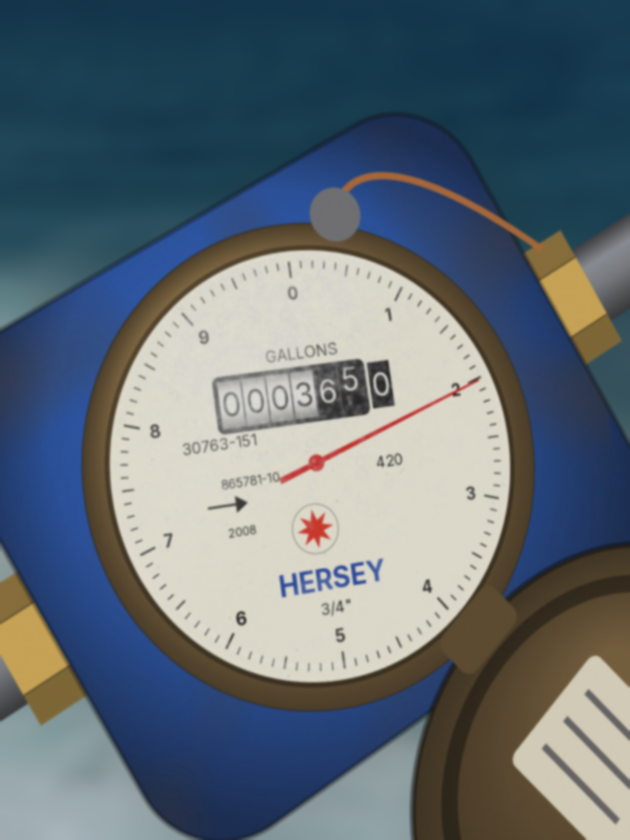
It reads value=3652.0 unit=gal
